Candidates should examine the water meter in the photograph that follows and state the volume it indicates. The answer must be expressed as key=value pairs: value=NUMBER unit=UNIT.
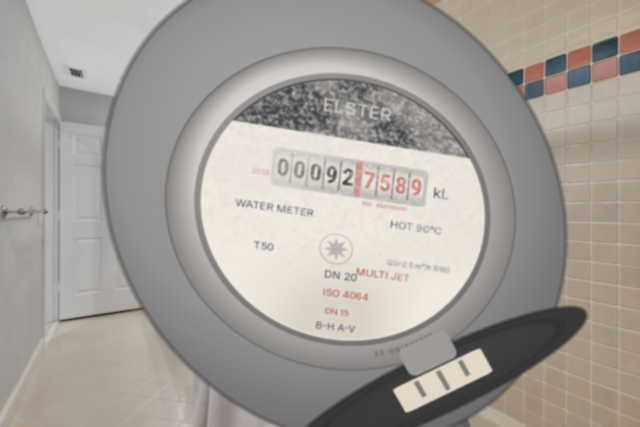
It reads value=92.7589 unit=kL
